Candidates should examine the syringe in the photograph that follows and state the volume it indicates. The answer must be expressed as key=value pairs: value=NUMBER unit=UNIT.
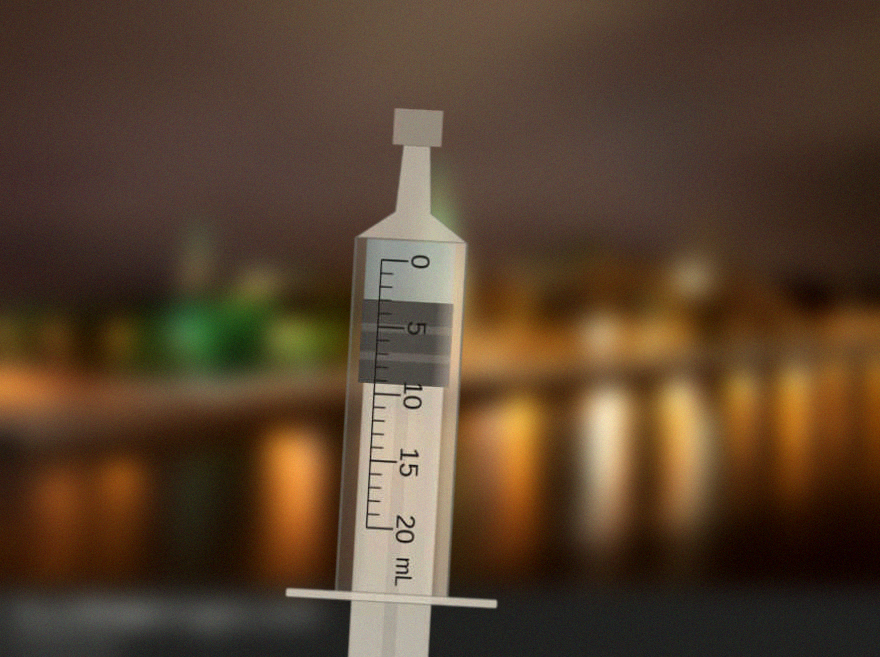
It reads value=3 unit=mL
